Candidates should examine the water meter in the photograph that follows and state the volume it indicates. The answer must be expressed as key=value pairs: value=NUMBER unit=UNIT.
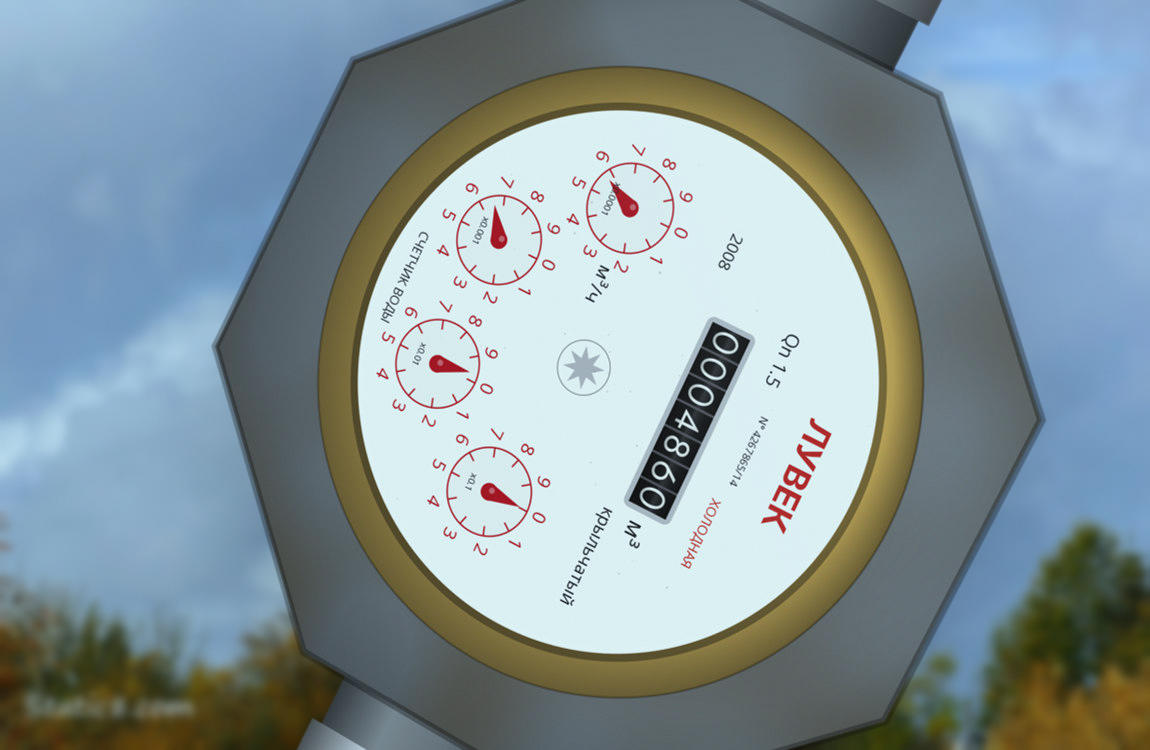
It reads value=4859.9965 unit=m³
